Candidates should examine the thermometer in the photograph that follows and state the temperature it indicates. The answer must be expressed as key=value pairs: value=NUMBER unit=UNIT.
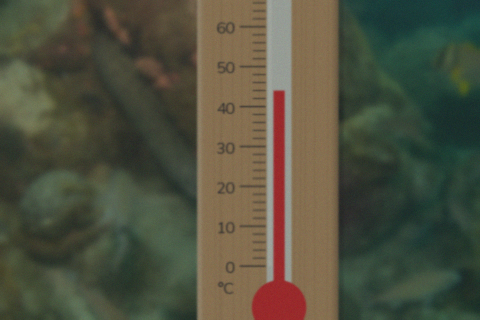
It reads value=44 unit=°C
